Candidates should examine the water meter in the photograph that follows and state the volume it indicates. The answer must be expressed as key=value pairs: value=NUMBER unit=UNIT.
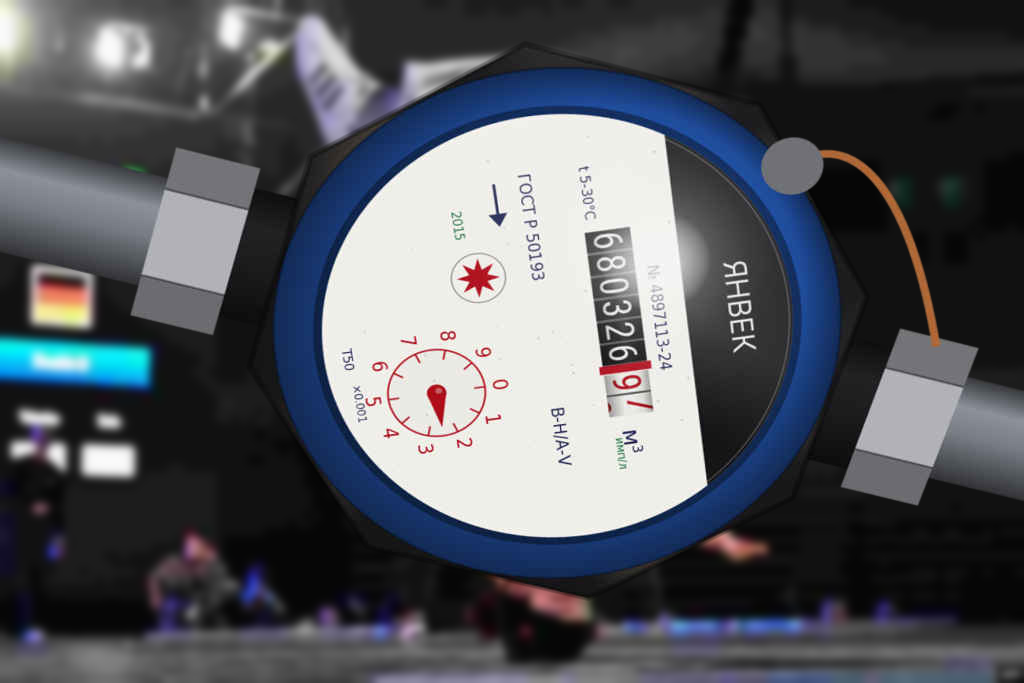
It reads value=680326.972 unit=m³
